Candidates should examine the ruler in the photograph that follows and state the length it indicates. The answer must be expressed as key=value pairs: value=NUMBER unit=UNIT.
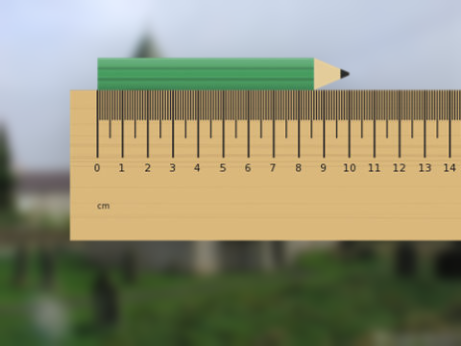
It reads value=10 unit=cm
